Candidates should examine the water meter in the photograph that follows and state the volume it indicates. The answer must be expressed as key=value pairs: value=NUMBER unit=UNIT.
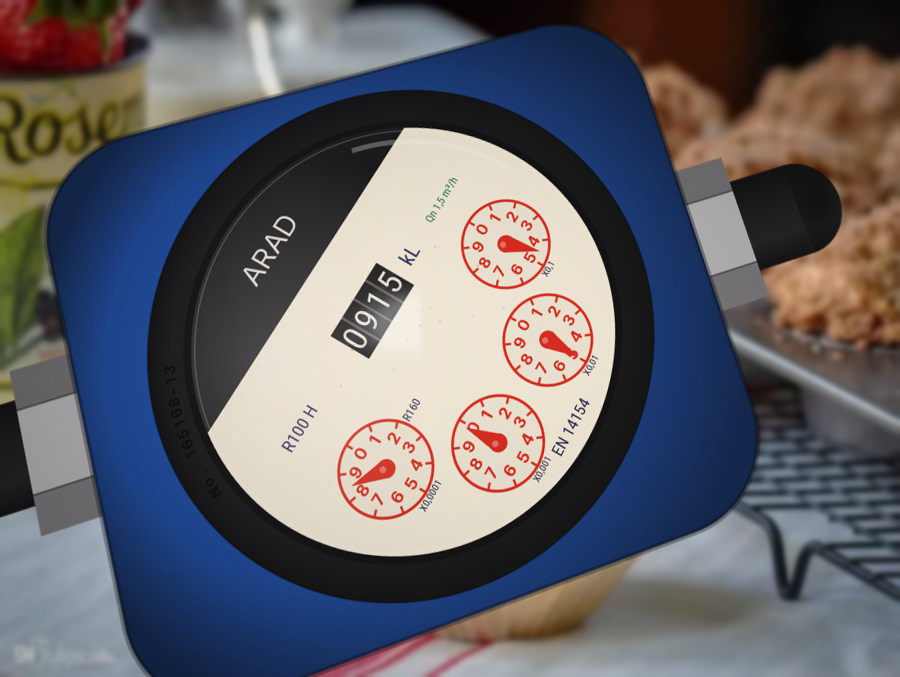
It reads value=915.4498 unit=kL
